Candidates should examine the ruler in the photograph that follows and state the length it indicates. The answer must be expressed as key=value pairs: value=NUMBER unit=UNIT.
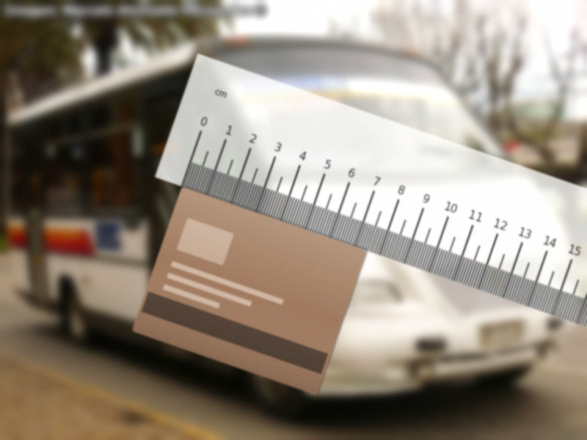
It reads value=7.5 unit=cm
